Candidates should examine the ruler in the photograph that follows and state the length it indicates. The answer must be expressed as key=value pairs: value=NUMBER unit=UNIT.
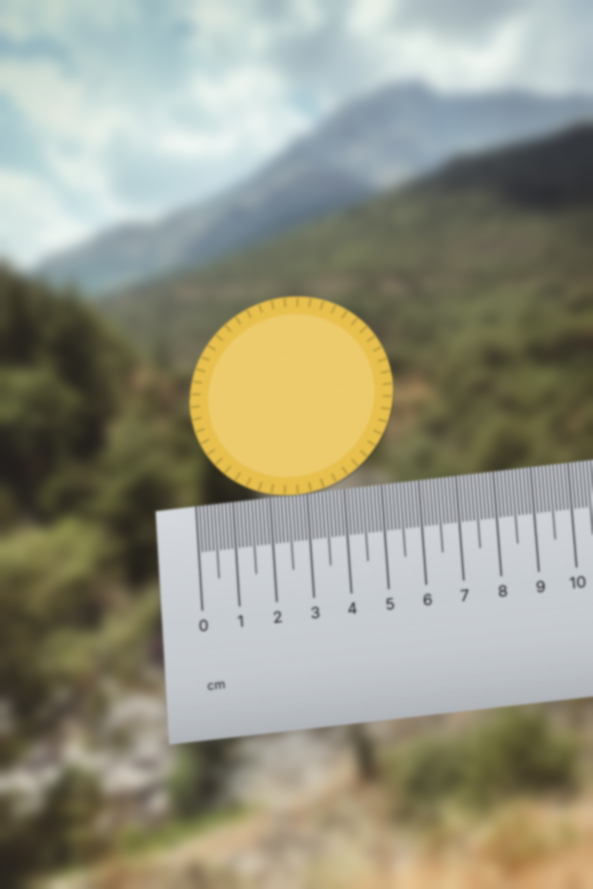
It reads value=5.5 unit=cm
